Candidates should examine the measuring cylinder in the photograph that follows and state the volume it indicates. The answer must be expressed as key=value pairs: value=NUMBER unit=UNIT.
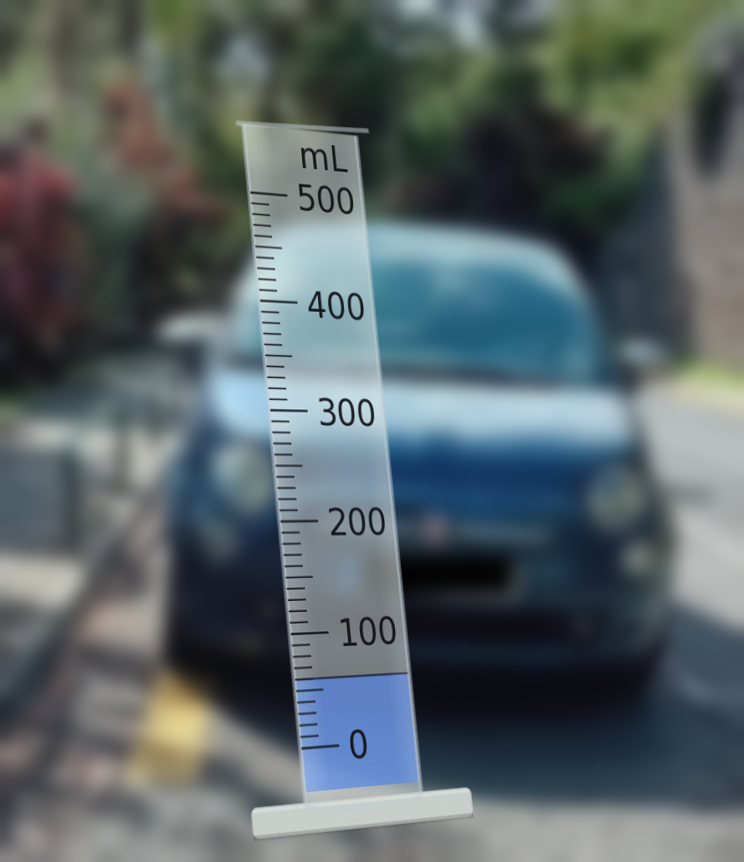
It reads value=60 unit=mL
